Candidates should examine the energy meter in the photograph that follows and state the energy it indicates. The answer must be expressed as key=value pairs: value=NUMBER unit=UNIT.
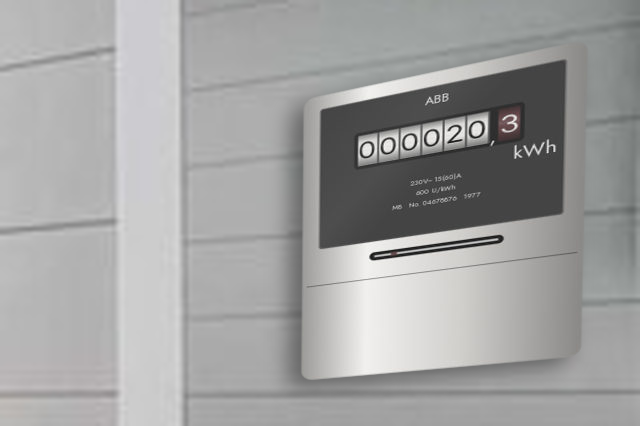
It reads value=20.3 unit=kWh
